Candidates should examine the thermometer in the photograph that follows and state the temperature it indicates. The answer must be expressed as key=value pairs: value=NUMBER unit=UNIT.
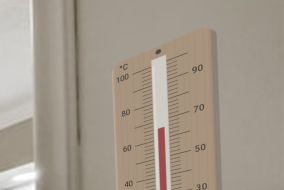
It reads value=66 unit=°C
